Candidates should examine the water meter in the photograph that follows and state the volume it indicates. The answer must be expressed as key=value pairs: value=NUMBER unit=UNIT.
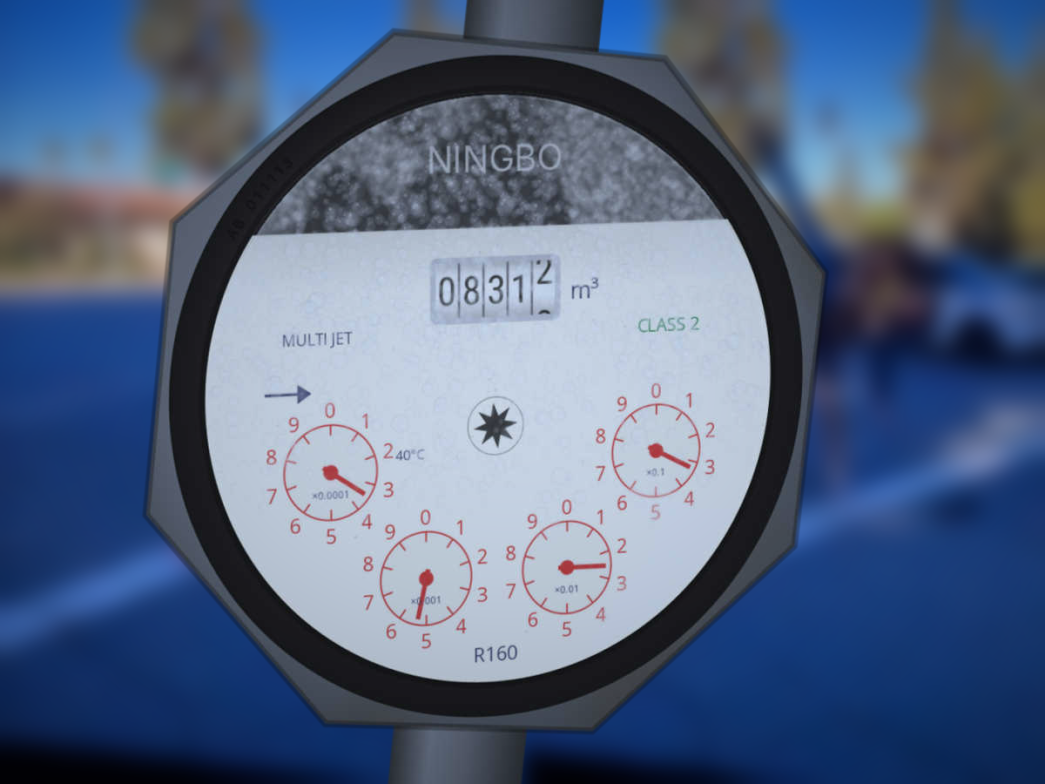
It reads value=8312.3253 unit=m³
